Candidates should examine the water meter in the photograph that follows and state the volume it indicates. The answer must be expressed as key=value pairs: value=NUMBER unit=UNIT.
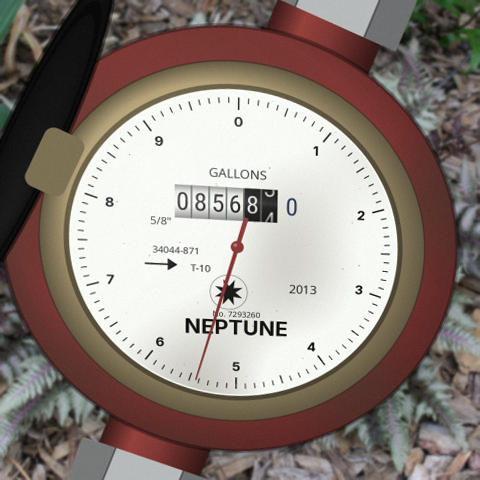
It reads value=856835.4 unit=gal
